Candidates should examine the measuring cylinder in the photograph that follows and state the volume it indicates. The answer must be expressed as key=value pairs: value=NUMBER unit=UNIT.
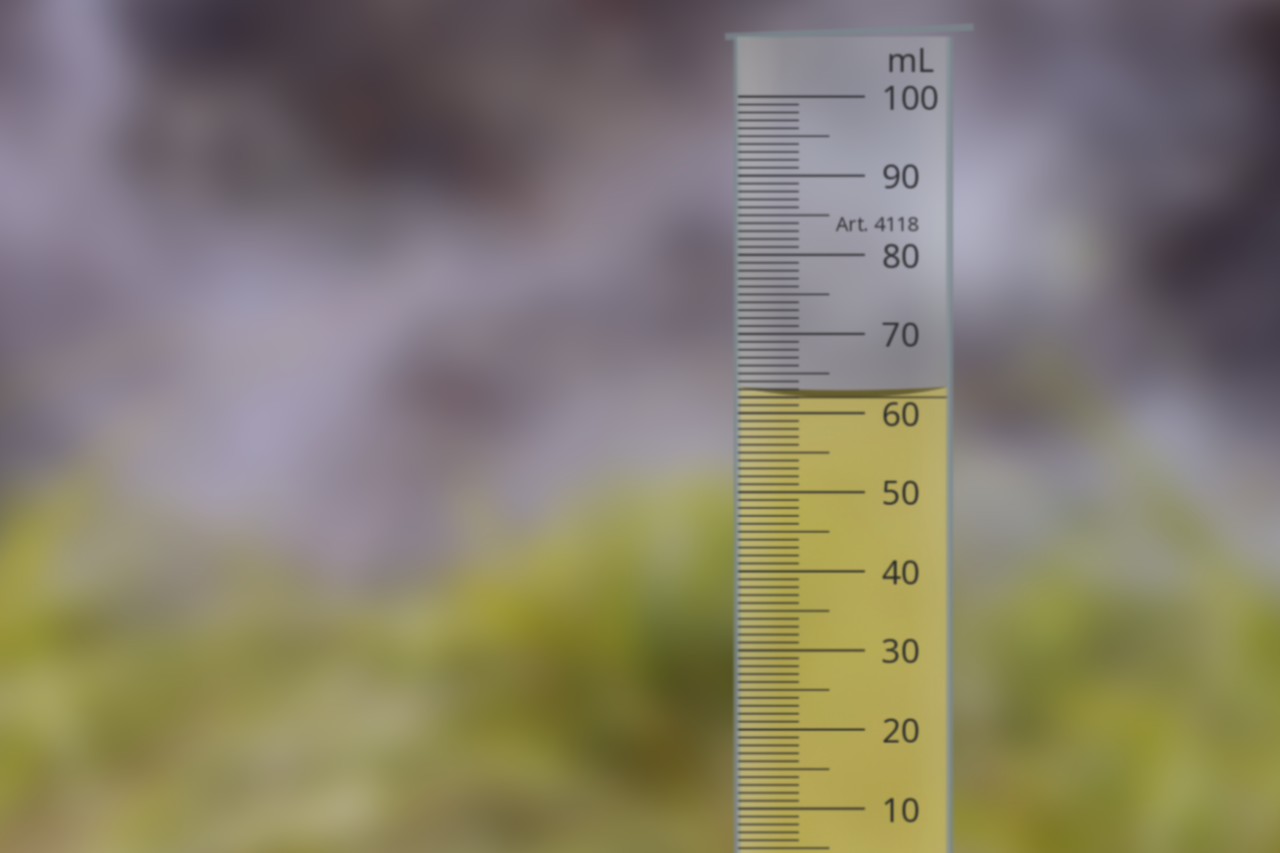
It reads value=62 unit=mL
